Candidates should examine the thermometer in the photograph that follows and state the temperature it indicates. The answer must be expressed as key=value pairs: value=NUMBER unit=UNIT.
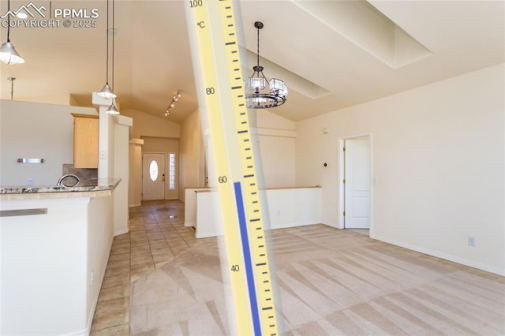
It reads value=59 unit=°C
